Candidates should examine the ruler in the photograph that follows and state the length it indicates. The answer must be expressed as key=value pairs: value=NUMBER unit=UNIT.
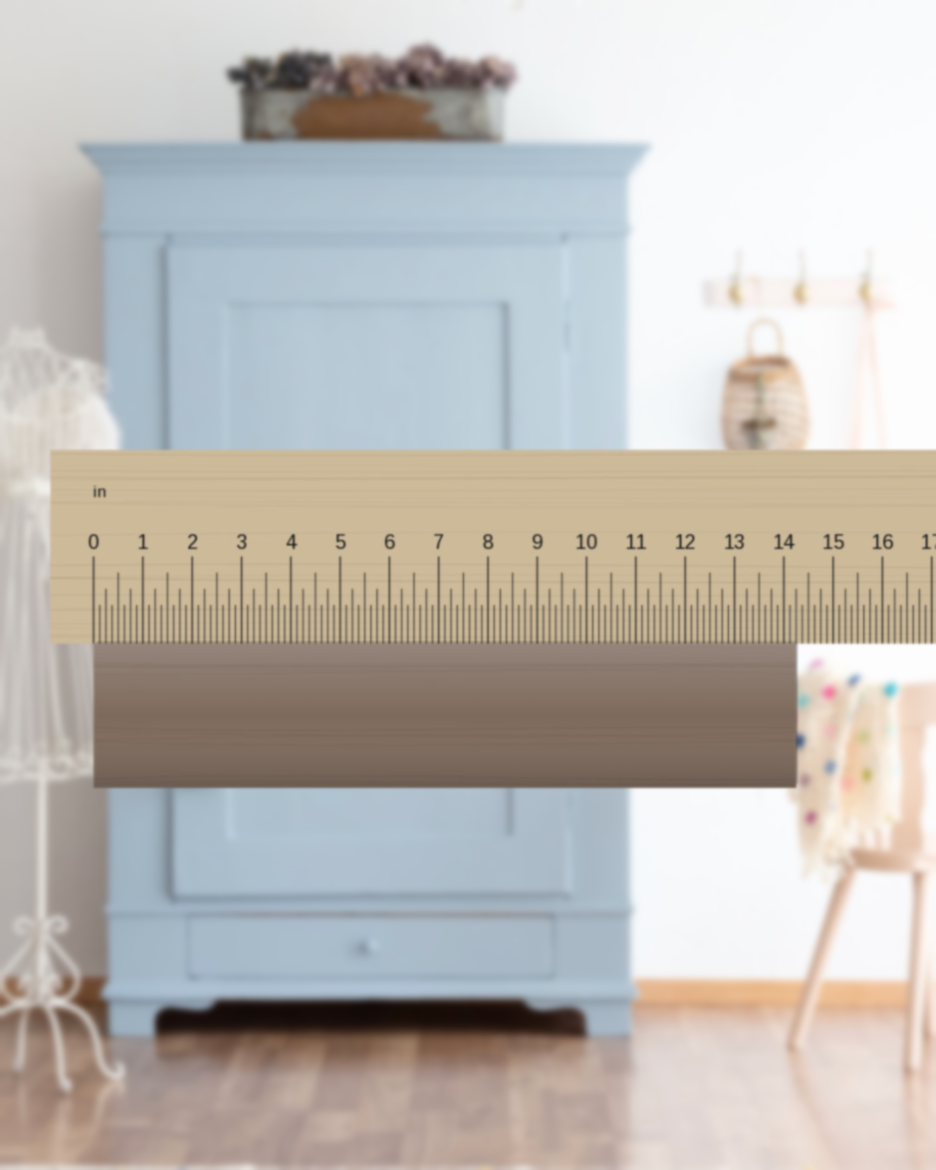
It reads value=14.25 unit=in
